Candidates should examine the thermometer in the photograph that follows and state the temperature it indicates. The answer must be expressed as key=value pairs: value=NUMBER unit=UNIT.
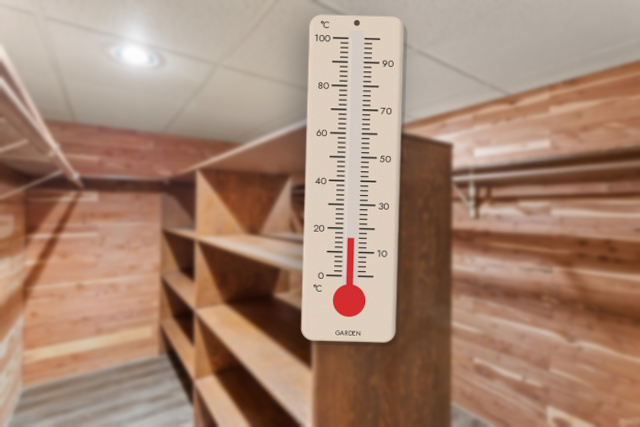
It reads value=16 unit=°C
